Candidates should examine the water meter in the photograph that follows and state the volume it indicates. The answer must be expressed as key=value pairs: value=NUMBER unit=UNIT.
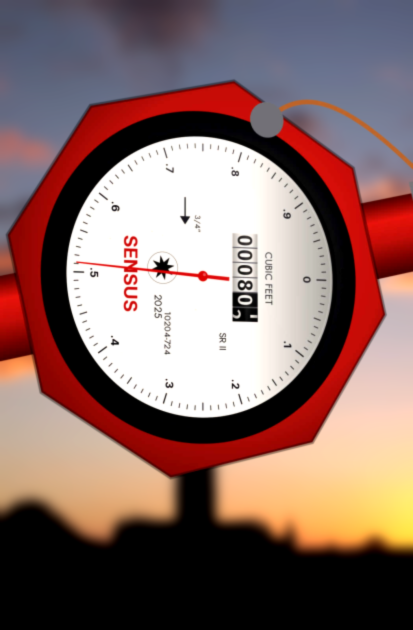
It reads value=801.51 unit=ft³
